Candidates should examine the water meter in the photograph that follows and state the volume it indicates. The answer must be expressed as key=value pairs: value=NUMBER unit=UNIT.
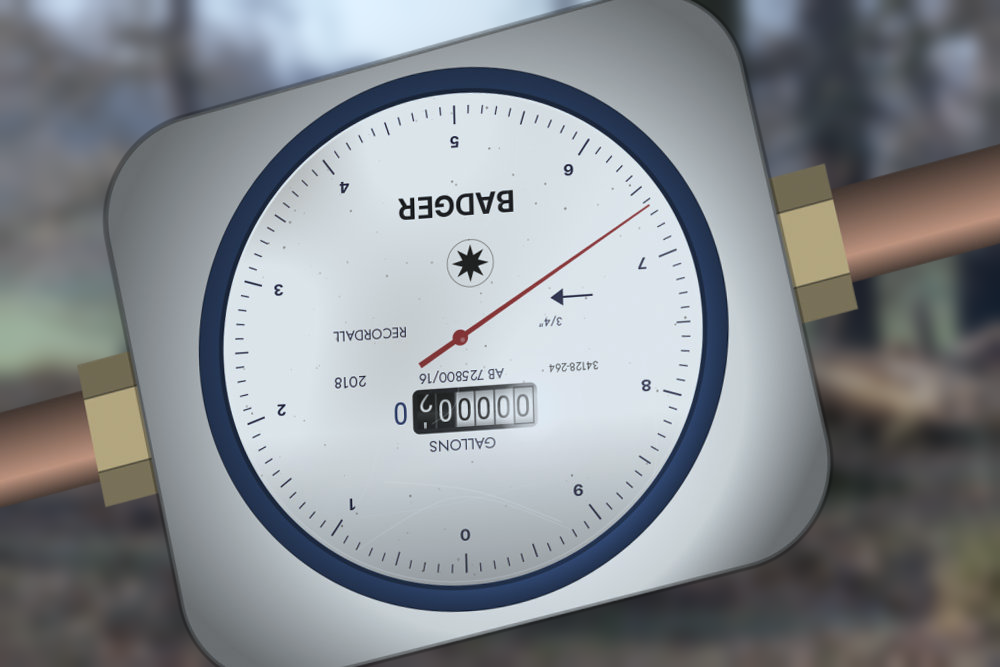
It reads value=16.6 unit=gal
